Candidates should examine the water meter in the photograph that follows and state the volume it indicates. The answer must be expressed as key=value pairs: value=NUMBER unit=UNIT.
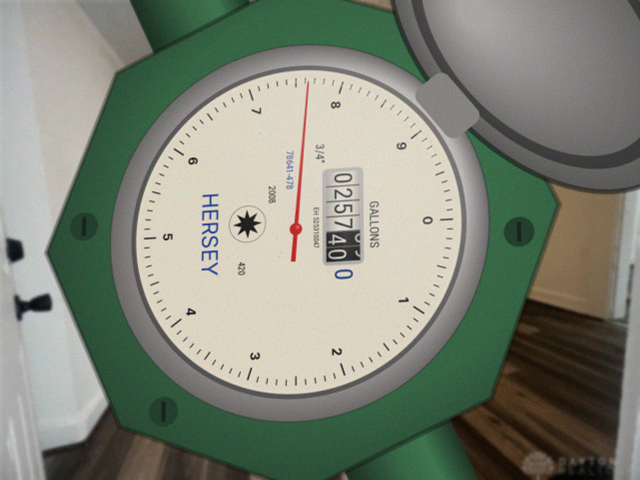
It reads value=257397.6 unit=gal
